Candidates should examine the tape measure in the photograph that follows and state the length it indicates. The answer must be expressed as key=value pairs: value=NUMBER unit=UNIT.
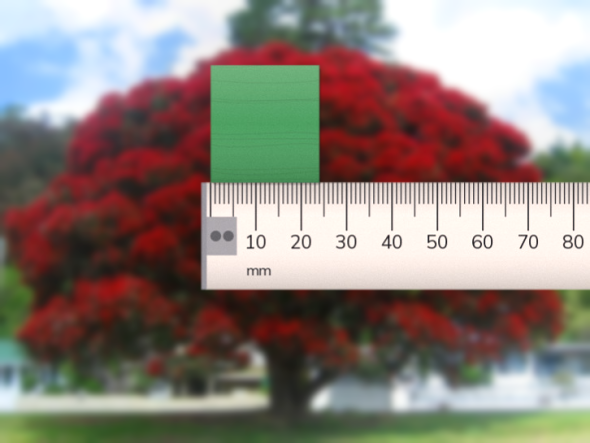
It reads value=24 unit=mm
